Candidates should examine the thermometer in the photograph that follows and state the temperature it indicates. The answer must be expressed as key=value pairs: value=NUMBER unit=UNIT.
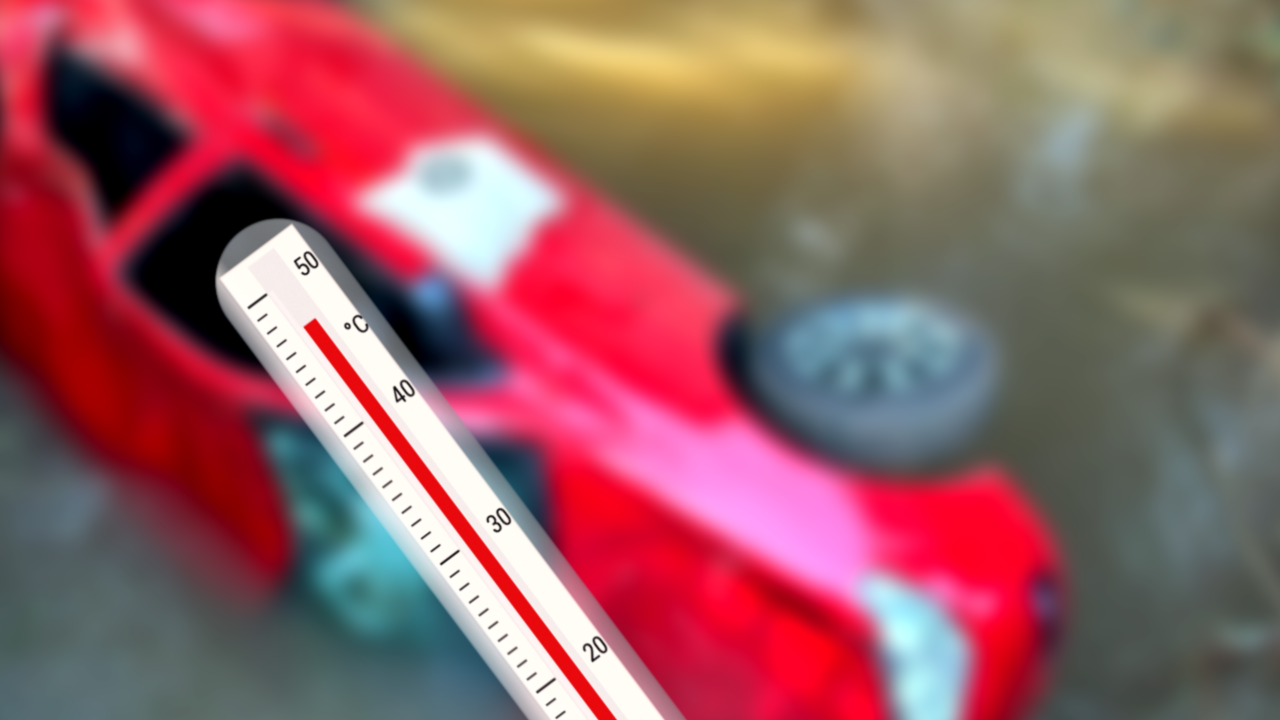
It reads value=47 unit=°C
